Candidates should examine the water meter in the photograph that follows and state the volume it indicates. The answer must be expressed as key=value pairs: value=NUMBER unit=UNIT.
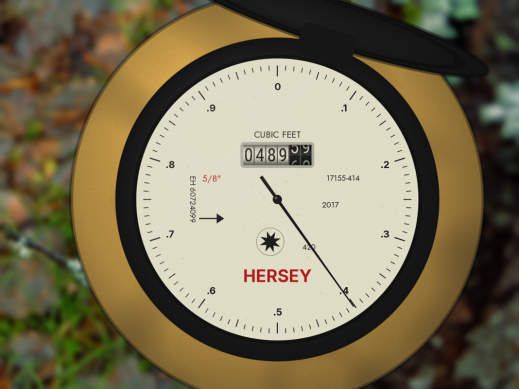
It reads value=48959.40 unit=ft³
